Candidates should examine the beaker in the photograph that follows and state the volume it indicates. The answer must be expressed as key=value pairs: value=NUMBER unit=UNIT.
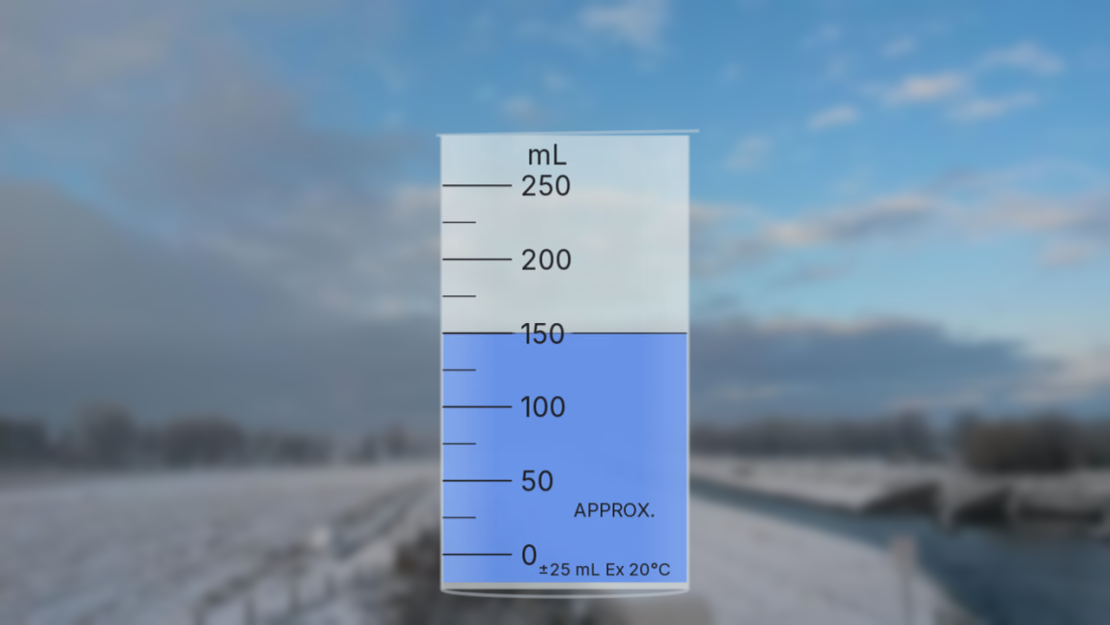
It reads value=150 unit=mL
